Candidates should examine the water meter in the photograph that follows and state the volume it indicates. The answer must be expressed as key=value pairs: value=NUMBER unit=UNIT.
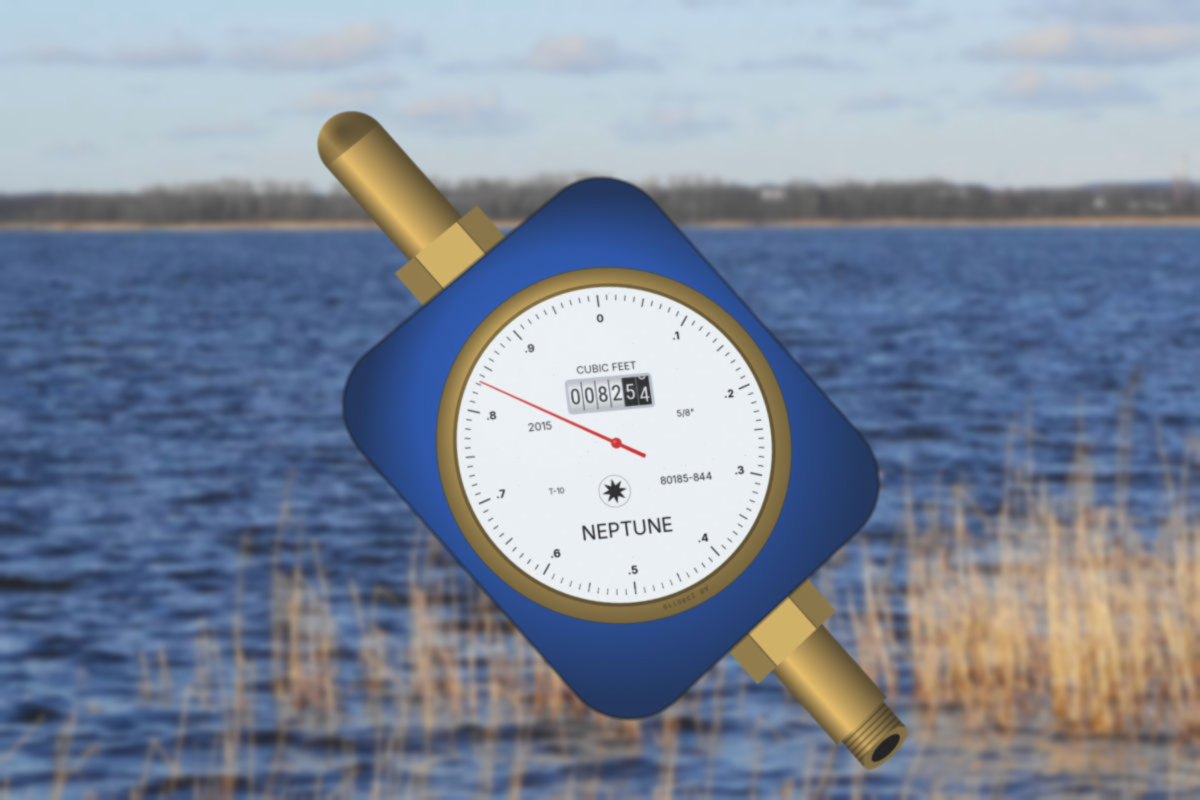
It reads value=8253.83 unit=ft³
